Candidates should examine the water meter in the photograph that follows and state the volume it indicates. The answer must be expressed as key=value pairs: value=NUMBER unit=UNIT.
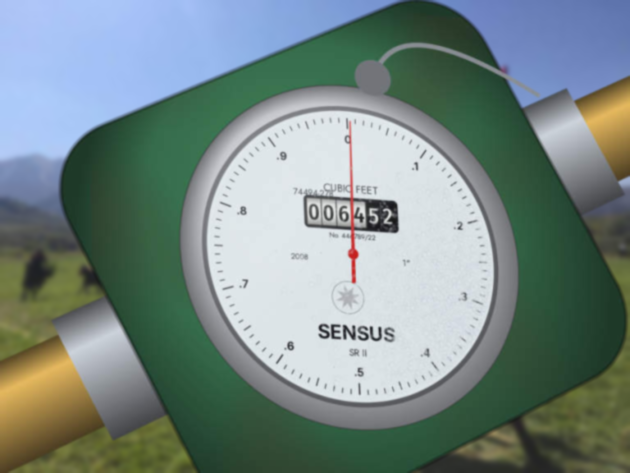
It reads value=6452.00 unit=ft³
